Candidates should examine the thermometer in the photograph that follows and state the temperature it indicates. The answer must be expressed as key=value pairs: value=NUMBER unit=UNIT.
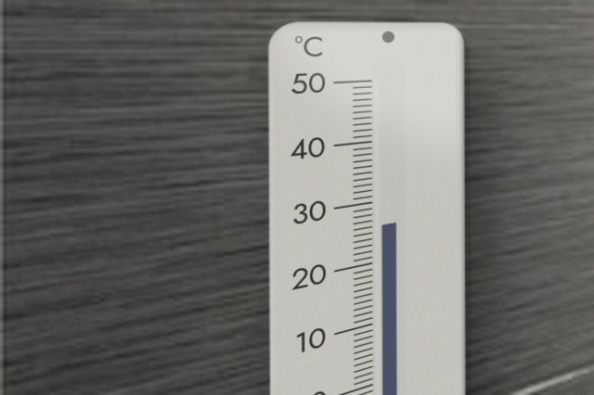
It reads value=26 unit=°C
